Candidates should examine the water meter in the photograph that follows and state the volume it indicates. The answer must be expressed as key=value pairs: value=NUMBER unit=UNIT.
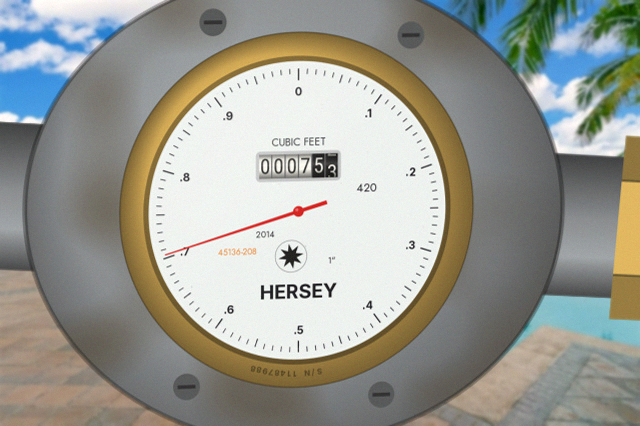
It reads value=752.70 unit=ft³
